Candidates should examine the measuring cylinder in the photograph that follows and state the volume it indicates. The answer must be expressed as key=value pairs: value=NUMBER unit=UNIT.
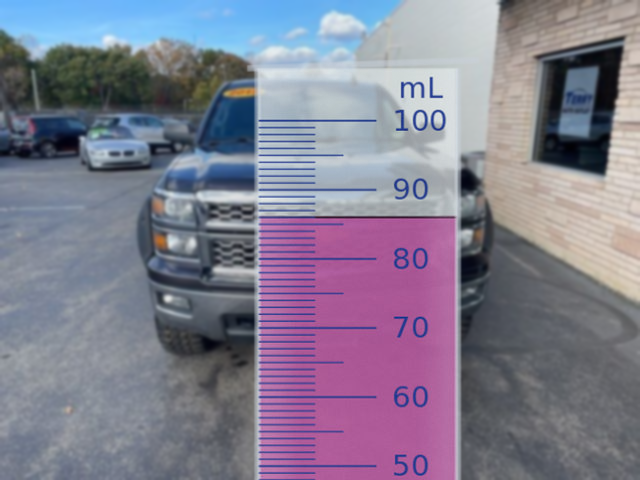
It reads value=86 unit=mL
